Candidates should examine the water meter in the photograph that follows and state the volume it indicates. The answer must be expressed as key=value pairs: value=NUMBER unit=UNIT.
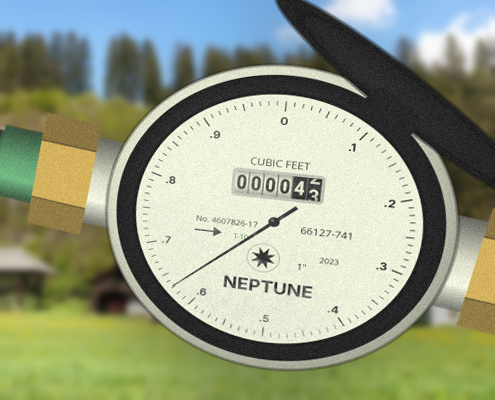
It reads value=42.63 unit=ft³
